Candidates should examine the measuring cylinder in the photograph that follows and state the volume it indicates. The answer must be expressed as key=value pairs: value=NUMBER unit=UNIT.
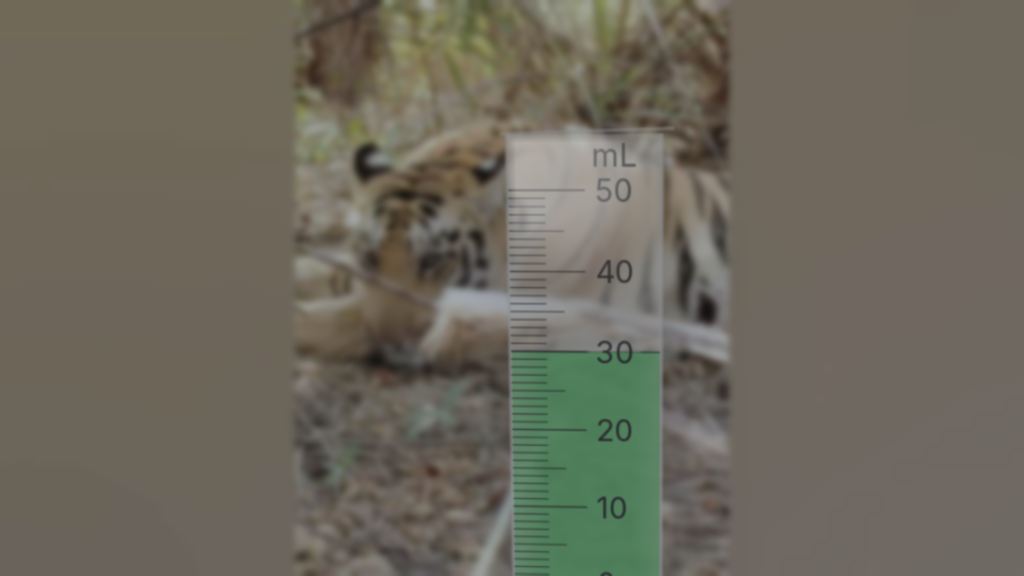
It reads value=30 unit=mL
